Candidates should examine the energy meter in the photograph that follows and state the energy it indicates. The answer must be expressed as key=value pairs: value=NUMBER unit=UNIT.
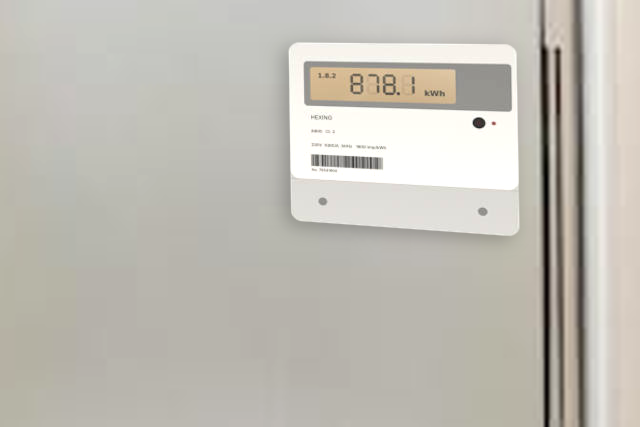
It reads value=878.1 unit=kWh
